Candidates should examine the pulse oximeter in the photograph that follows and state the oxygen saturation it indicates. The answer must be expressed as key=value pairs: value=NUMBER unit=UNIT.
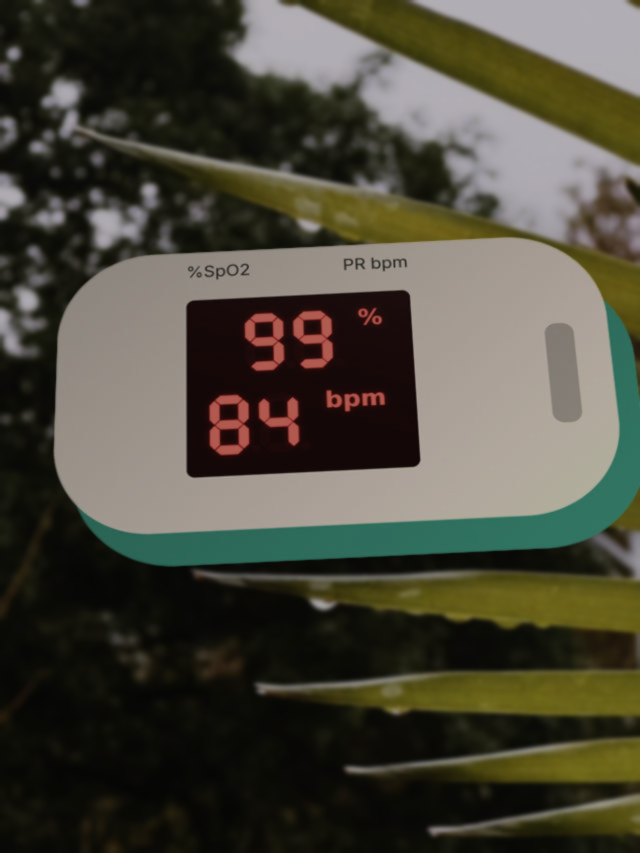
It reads value=99 unit=%
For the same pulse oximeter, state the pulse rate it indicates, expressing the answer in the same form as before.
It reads value=84 unit=bpm
